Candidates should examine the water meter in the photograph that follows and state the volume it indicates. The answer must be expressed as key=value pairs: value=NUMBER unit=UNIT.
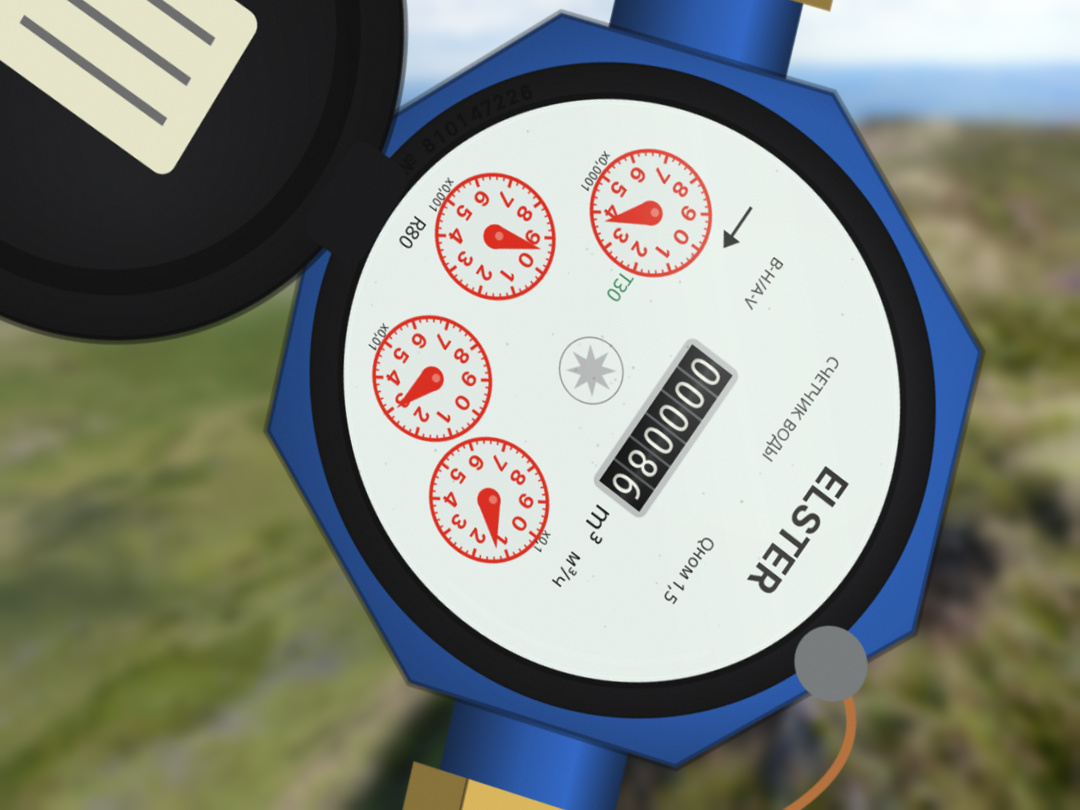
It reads value=86.1293 unit=m³
